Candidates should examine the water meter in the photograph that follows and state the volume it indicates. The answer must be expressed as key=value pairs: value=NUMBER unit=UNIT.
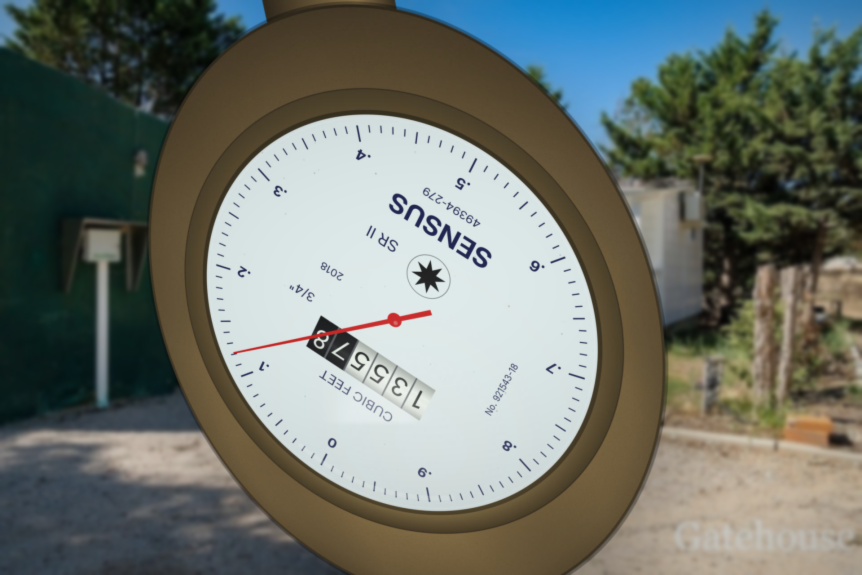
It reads value=135578.12 unit=ft³
